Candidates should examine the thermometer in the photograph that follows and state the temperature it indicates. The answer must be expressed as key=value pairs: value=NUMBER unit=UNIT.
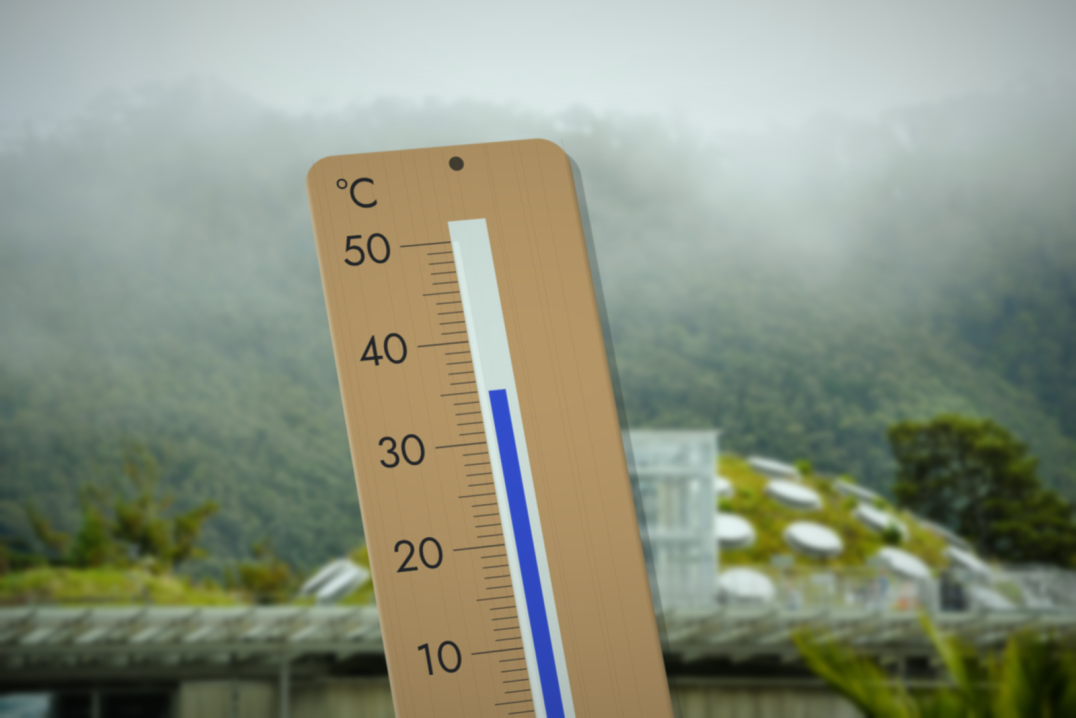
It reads value=35 unit=°C
